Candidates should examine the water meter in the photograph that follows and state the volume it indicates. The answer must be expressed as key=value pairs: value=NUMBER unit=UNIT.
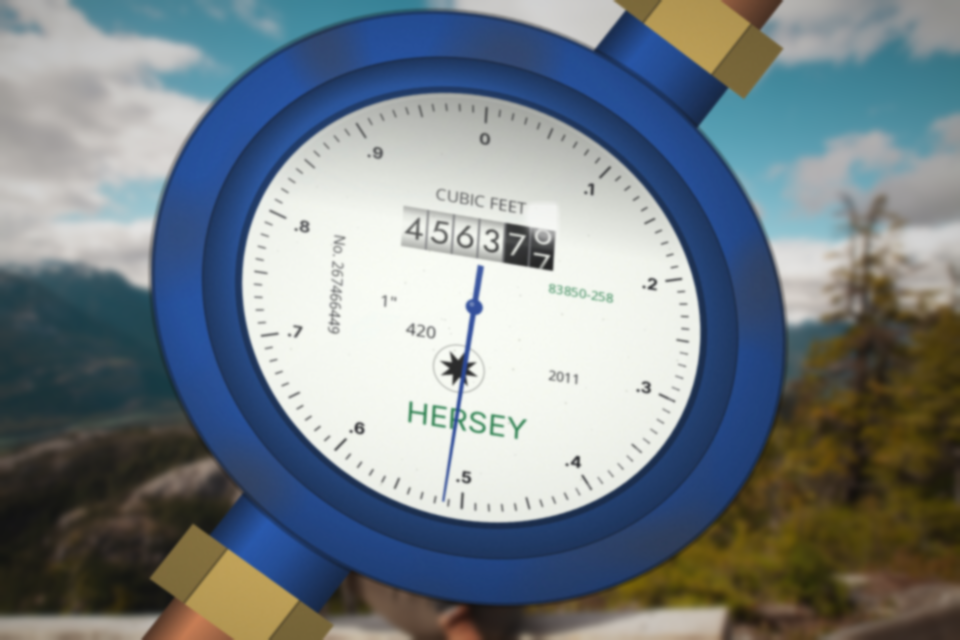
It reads value=456376.51 unit=ft³
